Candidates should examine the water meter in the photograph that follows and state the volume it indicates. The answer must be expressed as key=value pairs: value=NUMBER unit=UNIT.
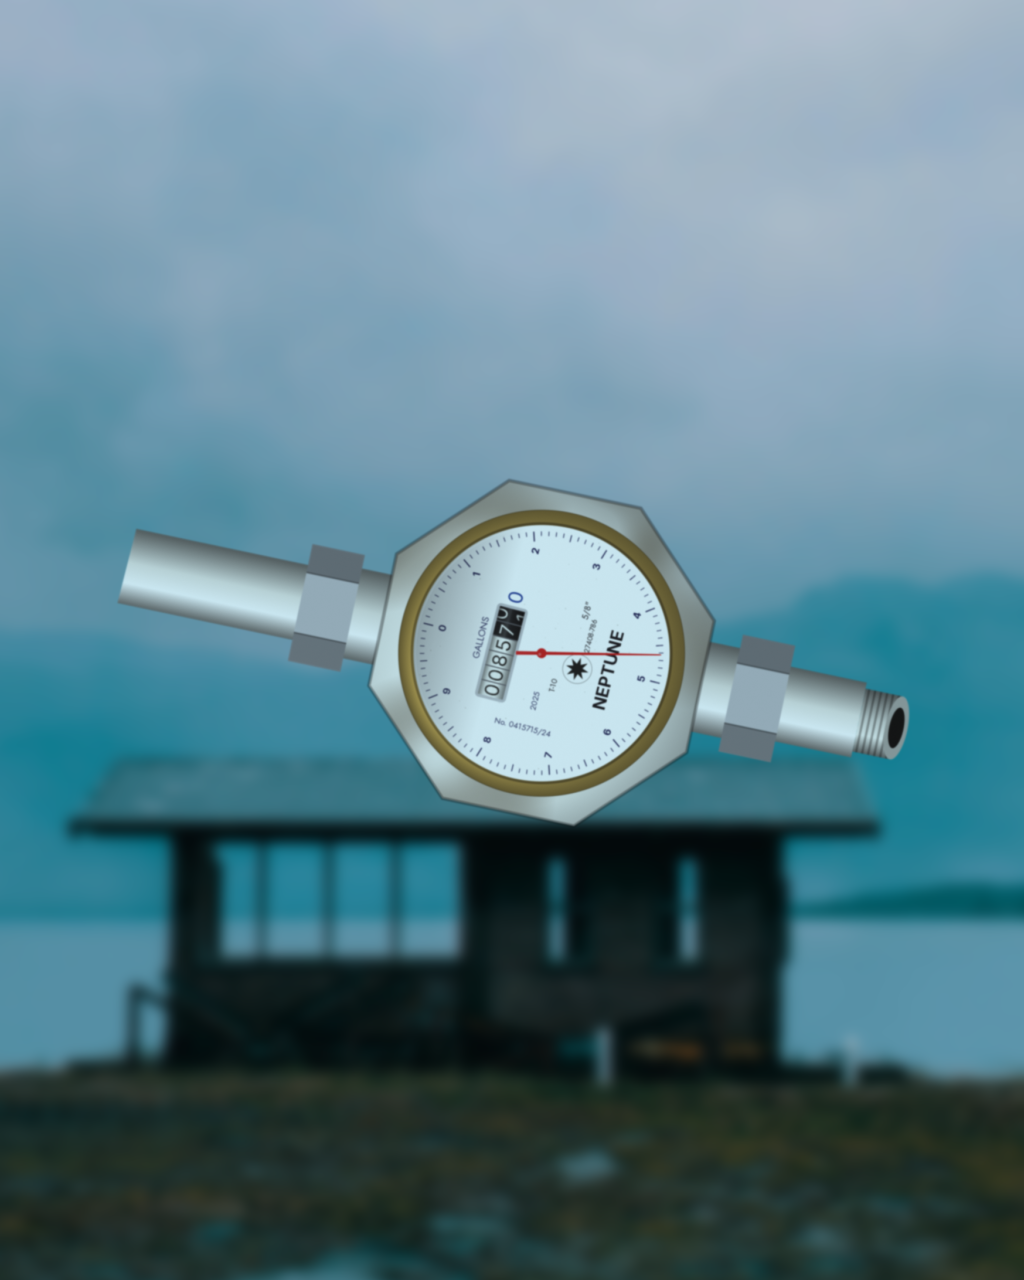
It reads value=85704.6 unit=gal
